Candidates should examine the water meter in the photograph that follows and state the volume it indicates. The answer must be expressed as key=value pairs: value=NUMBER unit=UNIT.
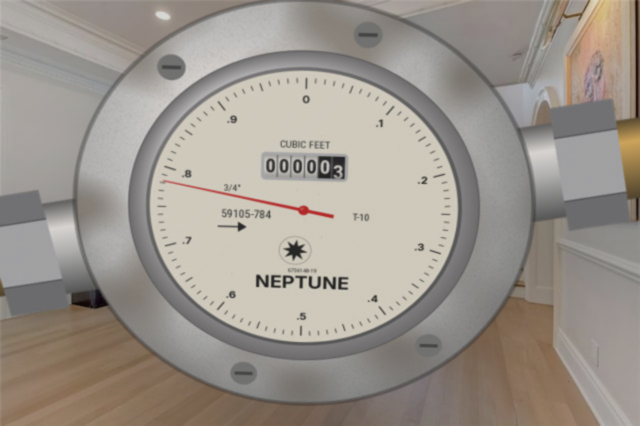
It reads value=2.78 unit=ft³
